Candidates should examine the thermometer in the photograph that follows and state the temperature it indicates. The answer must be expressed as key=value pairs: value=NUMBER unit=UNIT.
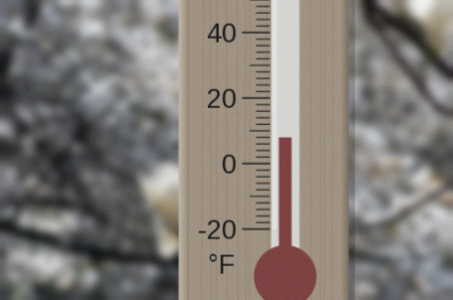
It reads value=8 unit=°F
